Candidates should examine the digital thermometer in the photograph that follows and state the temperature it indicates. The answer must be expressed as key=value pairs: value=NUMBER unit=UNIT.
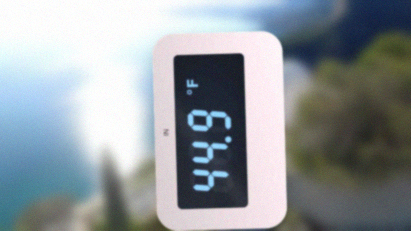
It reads value=44.9 unit=°F
